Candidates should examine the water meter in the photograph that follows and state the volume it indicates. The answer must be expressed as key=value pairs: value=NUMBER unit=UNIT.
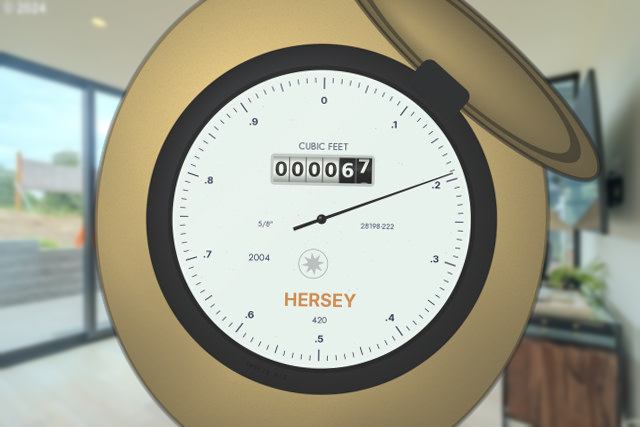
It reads value=67.19 unit=ft³
